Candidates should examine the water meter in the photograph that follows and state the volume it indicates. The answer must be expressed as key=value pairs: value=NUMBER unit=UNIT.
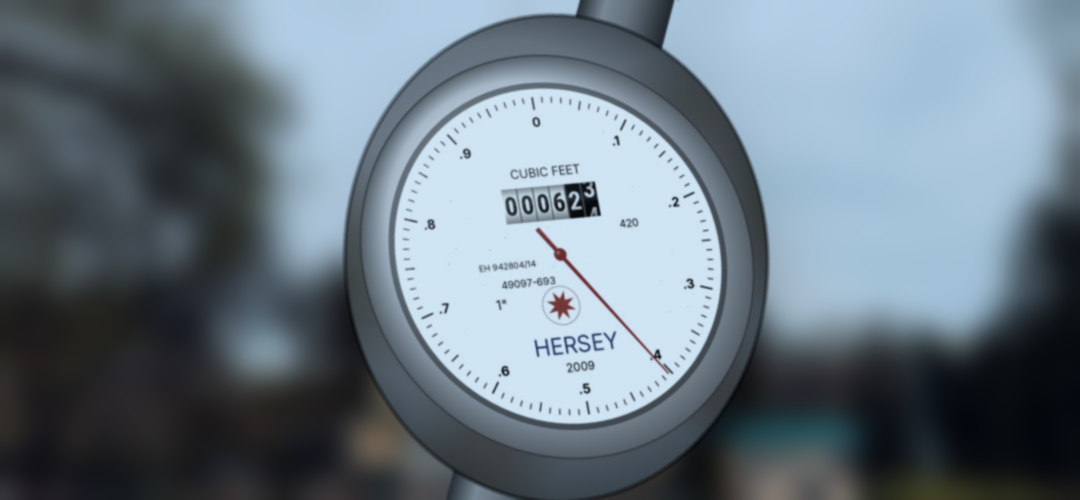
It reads value=623.40 unit=ft³
